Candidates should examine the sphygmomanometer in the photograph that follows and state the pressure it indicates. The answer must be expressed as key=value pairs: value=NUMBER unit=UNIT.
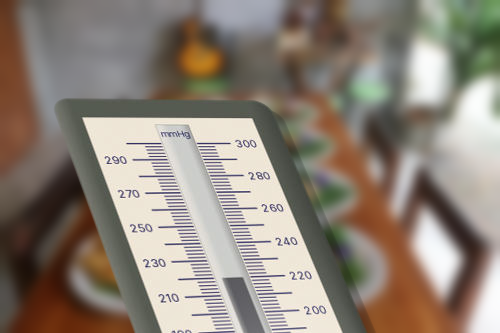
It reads value=220 unit=mmHg
